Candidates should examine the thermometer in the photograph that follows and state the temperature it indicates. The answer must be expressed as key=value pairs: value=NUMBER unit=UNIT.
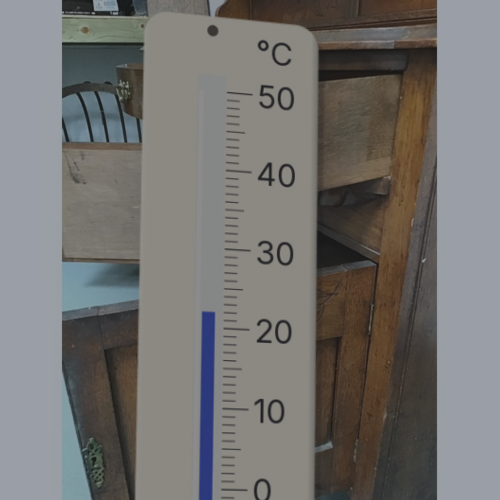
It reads value=22 unit=°C
